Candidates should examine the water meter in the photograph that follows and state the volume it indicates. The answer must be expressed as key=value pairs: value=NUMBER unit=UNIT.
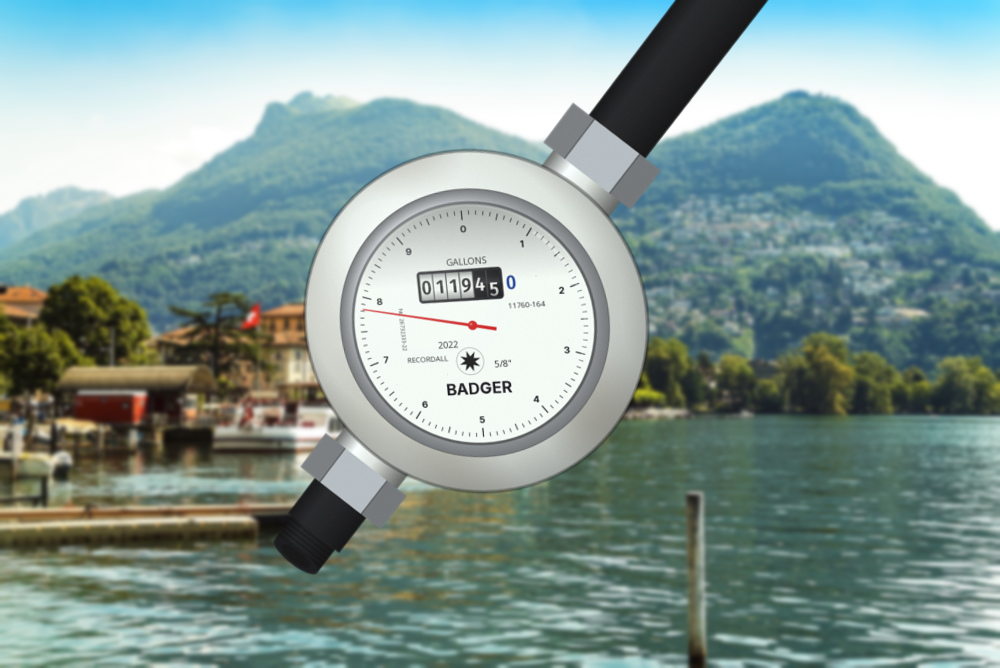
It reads value=119447.8 unit=gal
